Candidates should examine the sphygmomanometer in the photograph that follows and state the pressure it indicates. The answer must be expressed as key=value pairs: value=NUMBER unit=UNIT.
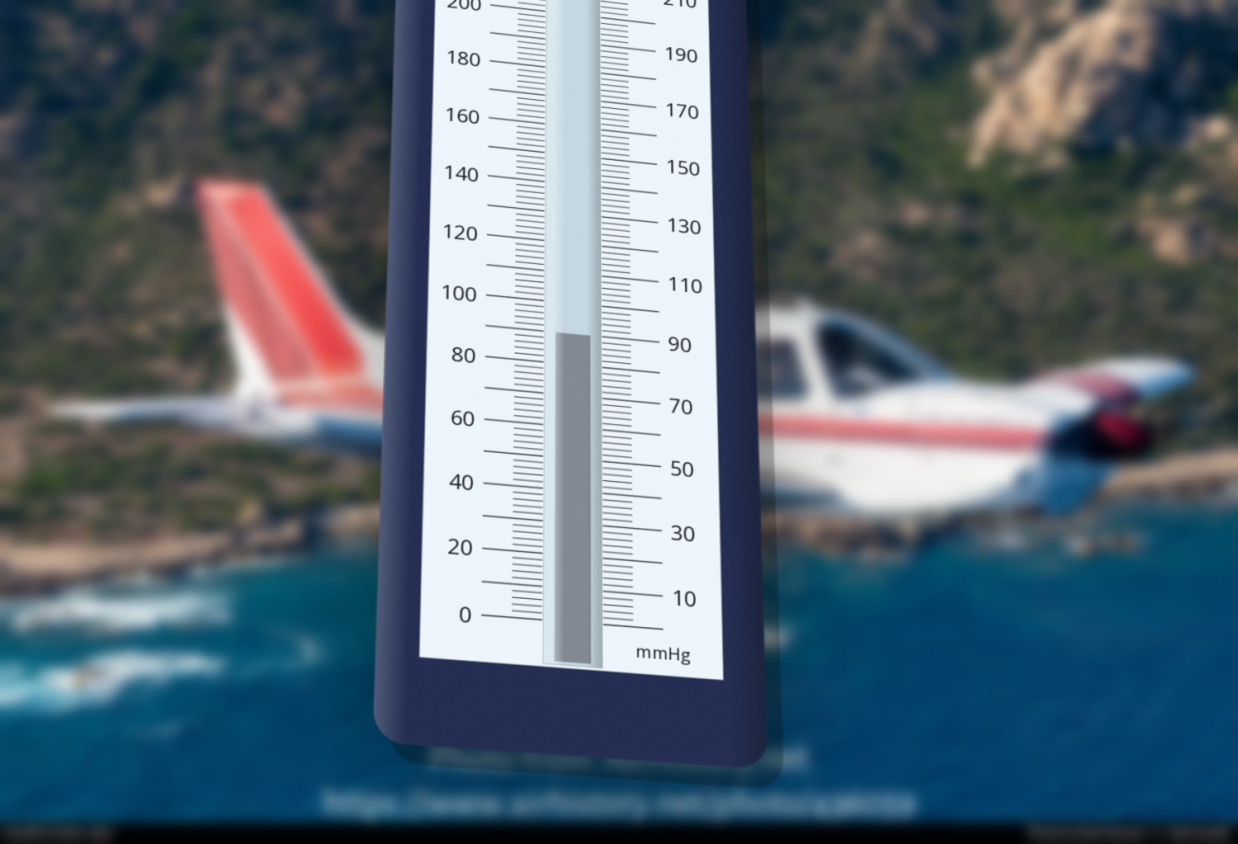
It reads value=90 unit=mmHg
